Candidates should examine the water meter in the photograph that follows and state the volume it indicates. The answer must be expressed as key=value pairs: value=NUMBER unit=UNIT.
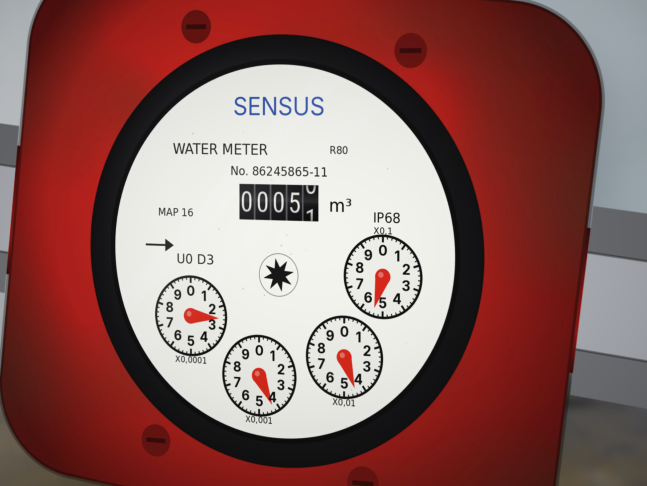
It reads value=50.5442 unit=m³
